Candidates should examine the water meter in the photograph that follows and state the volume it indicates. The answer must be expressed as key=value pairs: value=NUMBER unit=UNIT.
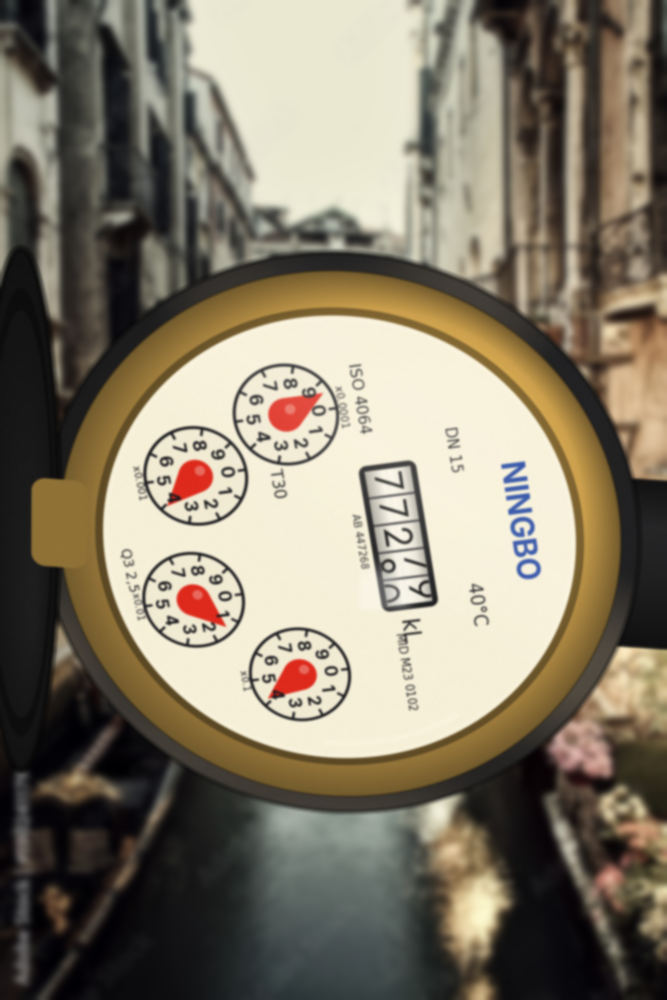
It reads value=77279.4139 unit=kL
